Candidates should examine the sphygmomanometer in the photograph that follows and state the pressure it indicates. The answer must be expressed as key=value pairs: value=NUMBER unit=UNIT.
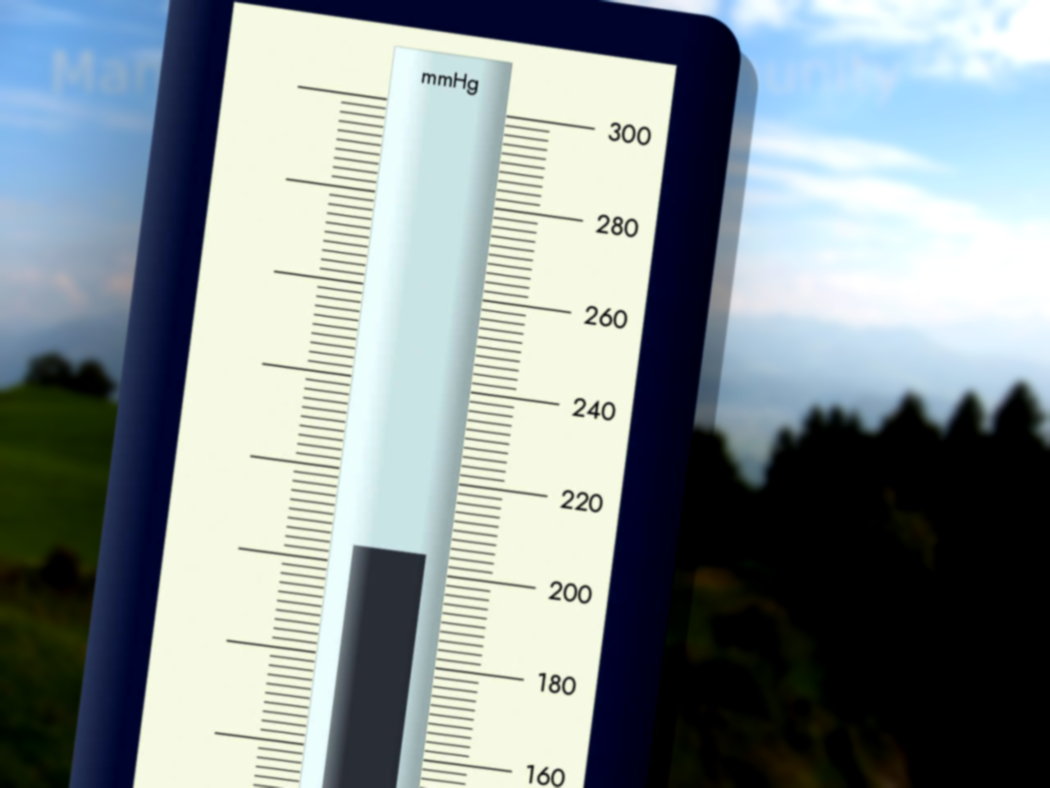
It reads value=204 unit=mmHg
